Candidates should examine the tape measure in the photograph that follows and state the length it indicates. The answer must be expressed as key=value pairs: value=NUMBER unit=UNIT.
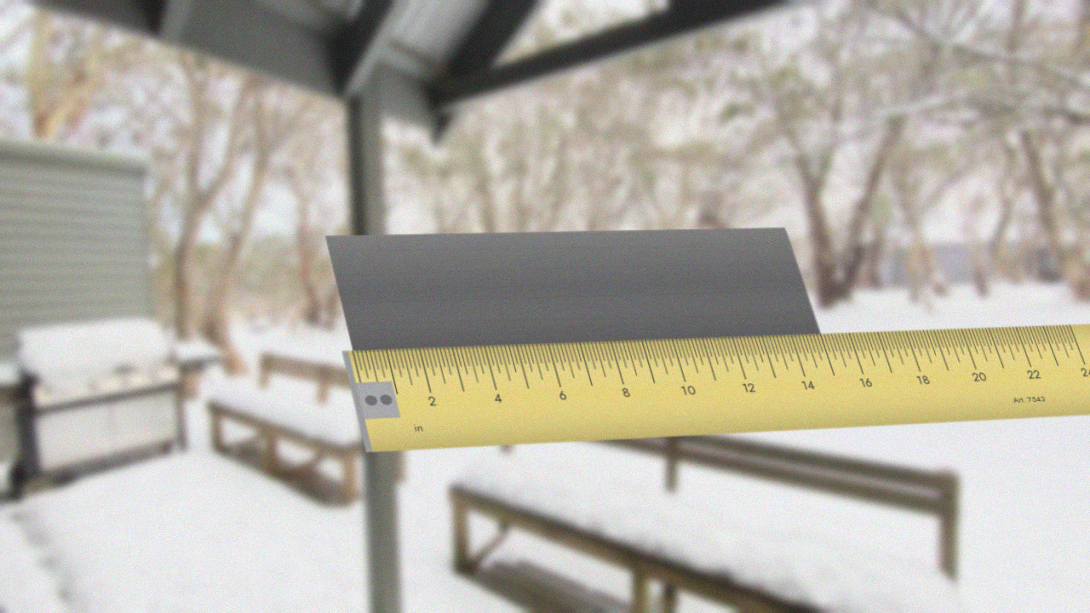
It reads value=15 unit=in
